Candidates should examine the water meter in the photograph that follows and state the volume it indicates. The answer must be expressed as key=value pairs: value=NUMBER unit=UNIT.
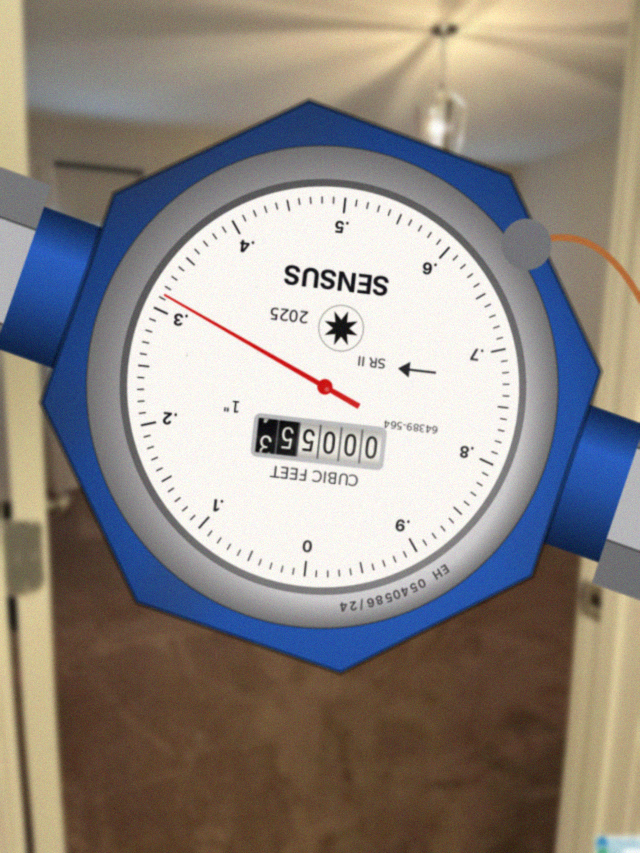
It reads value=553.31 unit=ft³
